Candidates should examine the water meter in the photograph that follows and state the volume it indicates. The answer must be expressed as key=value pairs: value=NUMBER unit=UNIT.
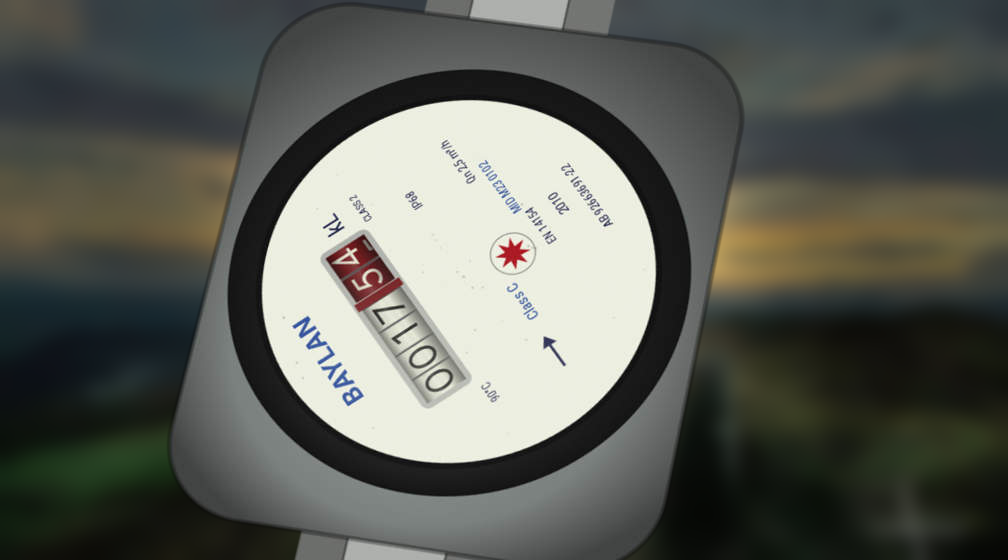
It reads value=17.54 unit=kL
